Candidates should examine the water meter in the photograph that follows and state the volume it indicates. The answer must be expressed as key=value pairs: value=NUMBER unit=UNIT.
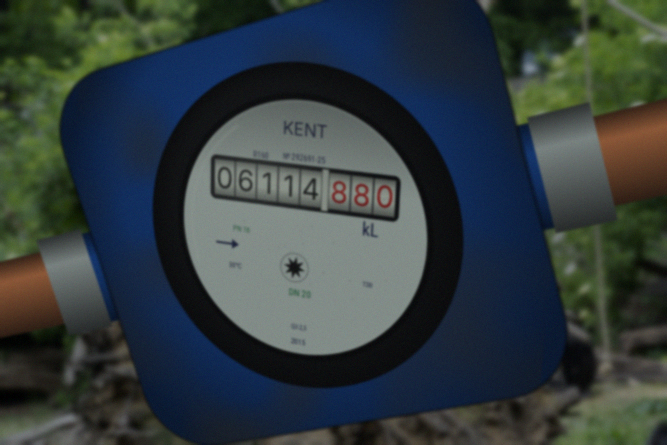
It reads value=6114.880 unit=kL
